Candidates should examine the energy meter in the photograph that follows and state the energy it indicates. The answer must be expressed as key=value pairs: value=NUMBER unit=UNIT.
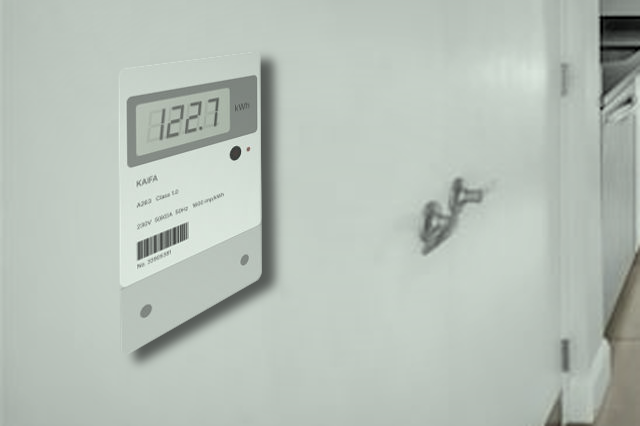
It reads value=122.7 unit=kWh
